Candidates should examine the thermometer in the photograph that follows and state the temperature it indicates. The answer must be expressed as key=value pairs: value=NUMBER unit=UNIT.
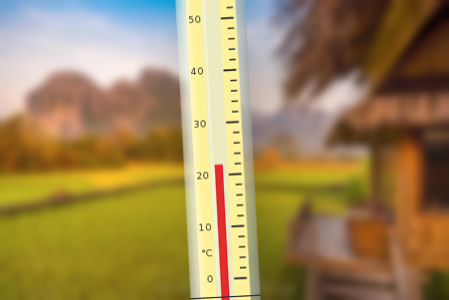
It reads value=22 unit=°C
